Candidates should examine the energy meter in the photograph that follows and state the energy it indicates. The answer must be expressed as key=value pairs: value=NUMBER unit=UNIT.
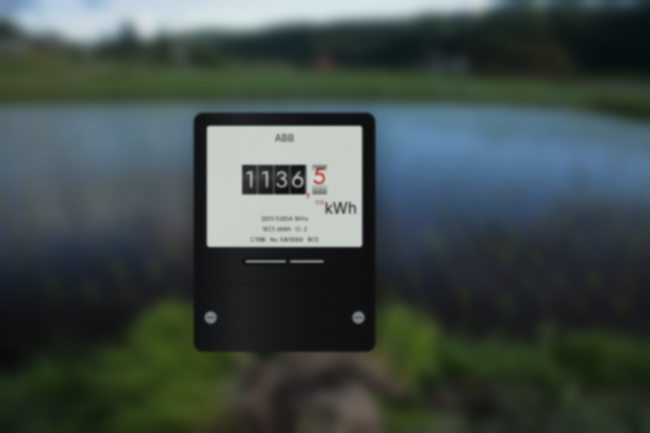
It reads value=1136.5 unit=kWh
